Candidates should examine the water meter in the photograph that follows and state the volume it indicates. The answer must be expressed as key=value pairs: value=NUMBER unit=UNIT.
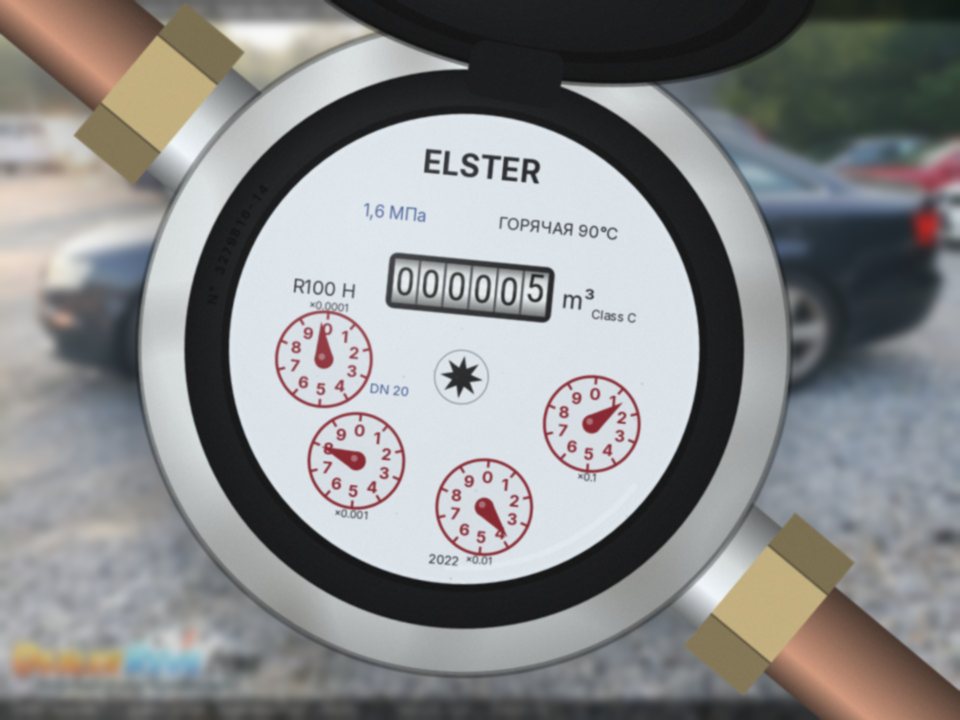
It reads value=5.1379 unit=m³
